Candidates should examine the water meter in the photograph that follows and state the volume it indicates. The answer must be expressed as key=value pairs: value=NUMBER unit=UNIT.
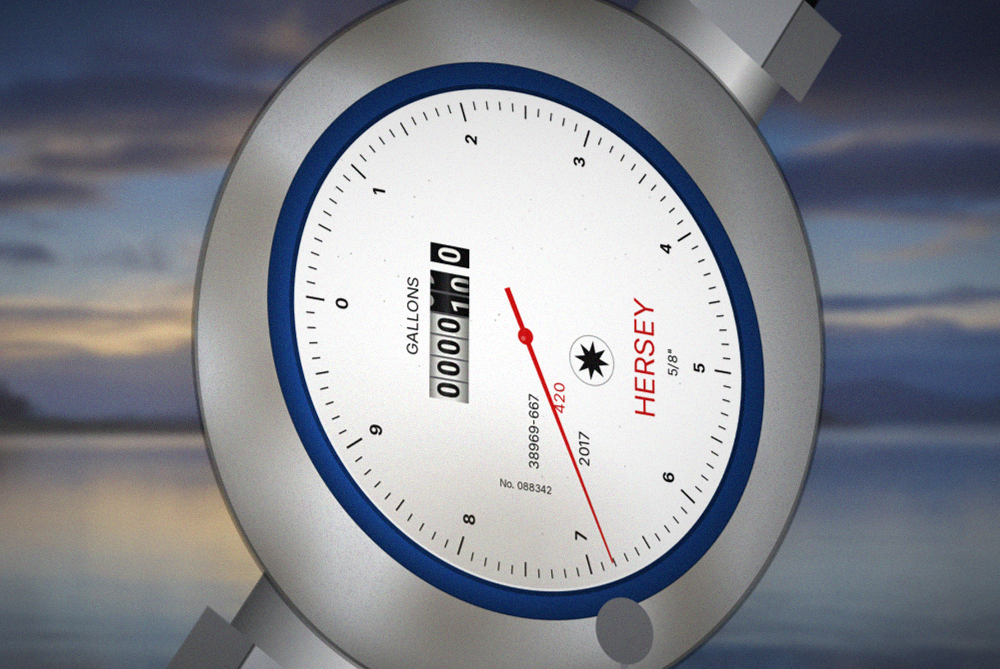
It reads value=96.8 unit=gal
